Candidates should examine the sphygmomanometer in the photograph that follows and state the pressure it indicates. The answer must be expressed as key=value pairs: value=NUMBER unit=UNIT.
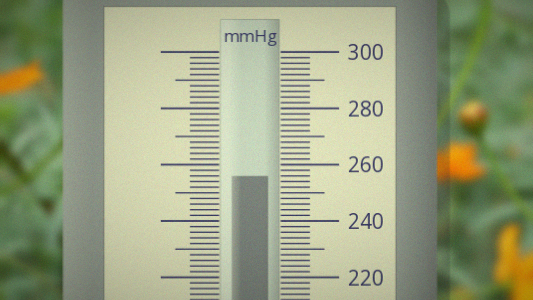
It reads value=256 unit=mmHg
